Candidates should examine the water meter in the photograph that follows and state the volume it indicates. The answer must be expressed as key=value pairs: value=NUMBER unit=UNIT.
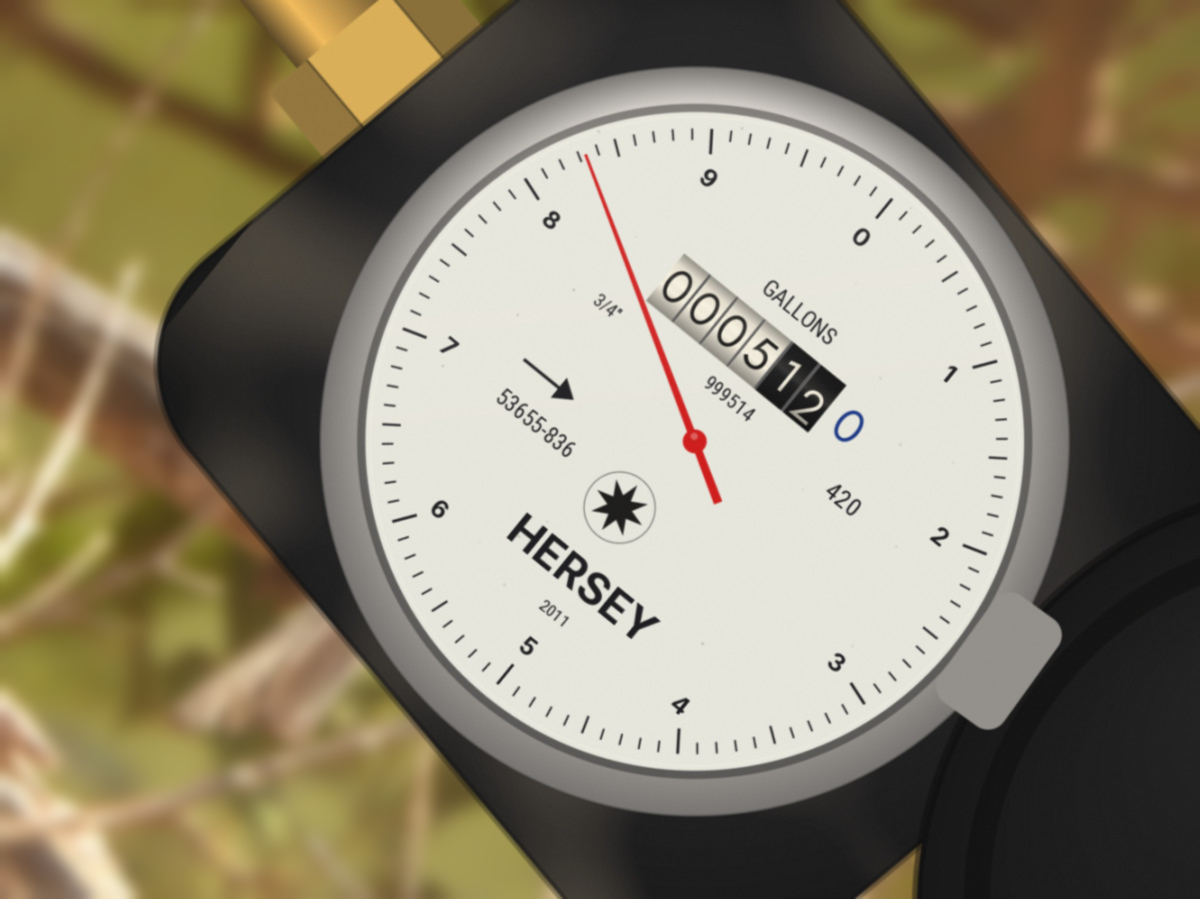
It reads value=5118.3 unit=gal
